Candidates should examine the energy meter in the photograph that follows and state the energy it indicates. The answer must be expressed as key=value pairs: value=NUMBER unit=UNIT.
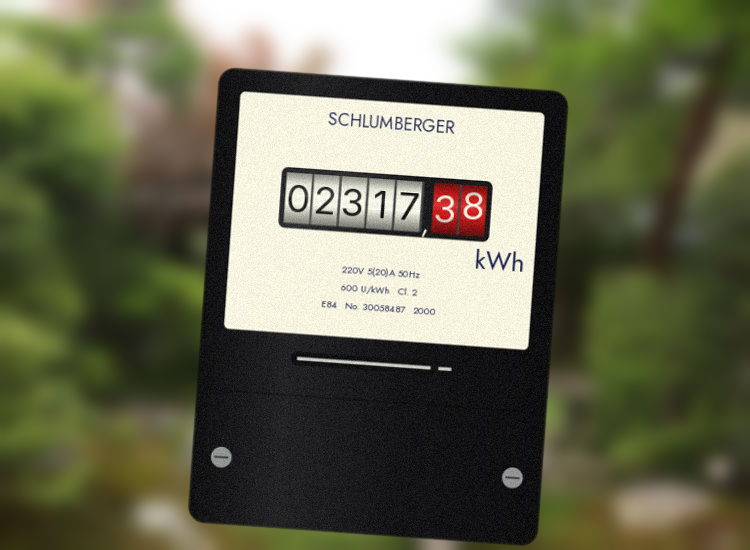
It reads value=2317.38 unit=kWh
